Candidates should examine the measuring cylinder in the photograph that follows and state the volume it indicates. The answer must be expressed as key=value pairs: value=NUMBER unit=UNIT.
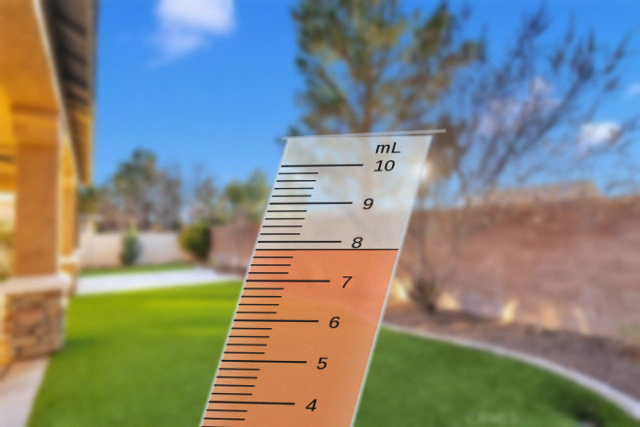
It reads value=7.8 unit=mL
